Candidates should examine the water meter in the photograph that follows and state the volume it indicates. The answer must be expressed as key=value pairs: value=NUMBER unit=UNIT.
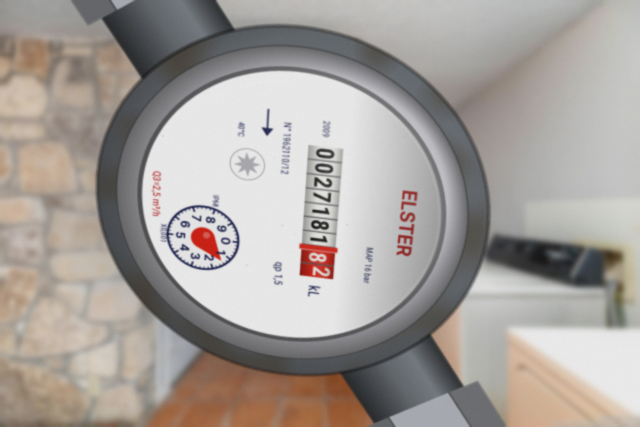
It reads value=27181.821 unit=kL
